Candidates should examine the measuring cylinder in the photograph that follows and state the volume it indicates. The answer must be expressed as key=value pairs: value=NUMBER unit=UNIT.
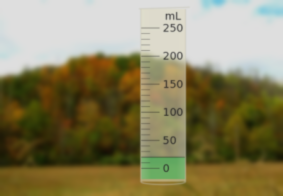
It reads value=20 unit=mL
